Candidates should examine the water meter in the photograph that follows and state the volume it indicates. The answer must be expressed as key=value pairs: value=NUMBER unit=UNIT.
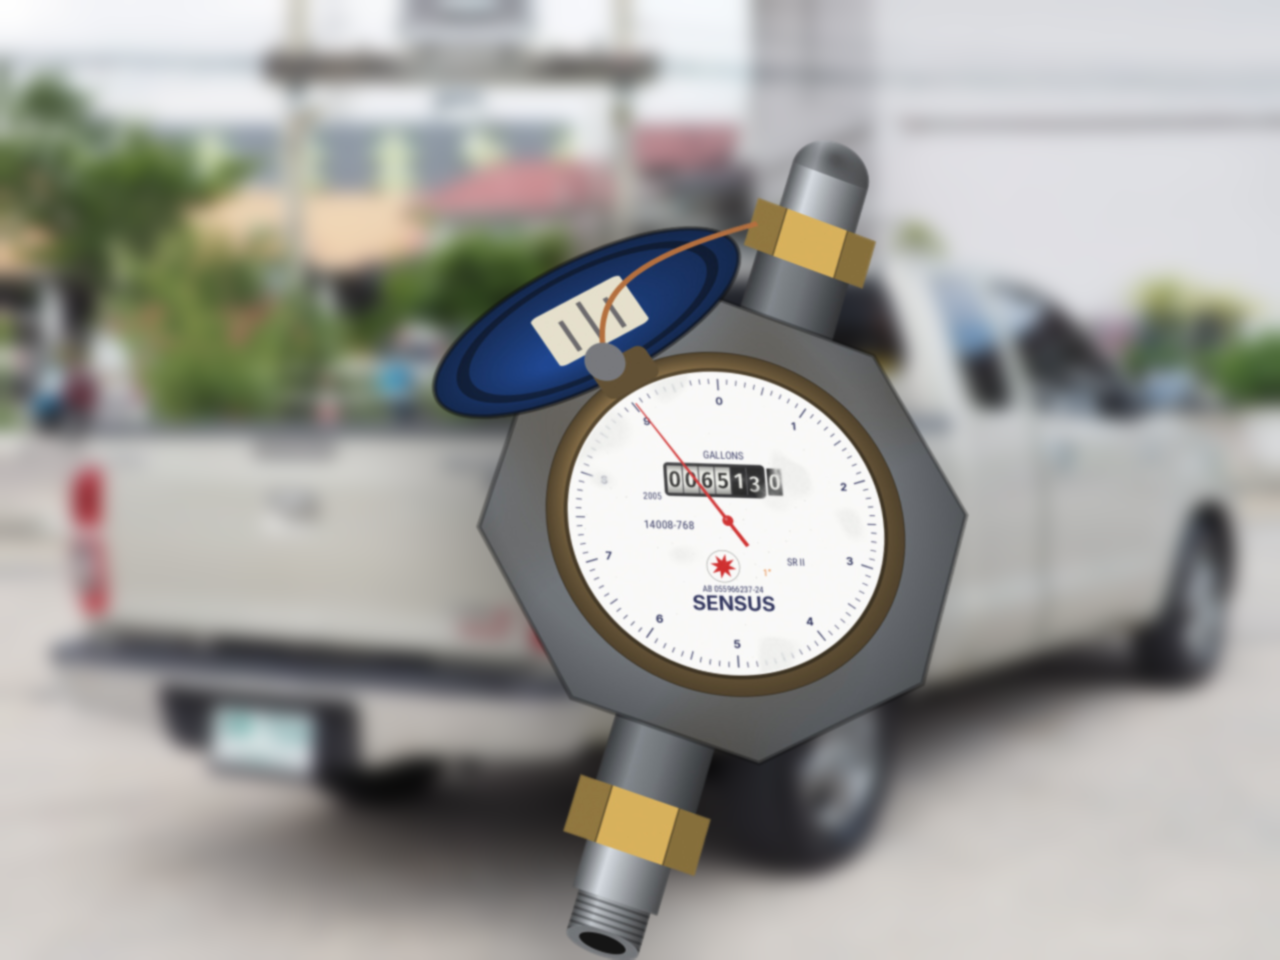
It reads value=65129.0 unit=gal
